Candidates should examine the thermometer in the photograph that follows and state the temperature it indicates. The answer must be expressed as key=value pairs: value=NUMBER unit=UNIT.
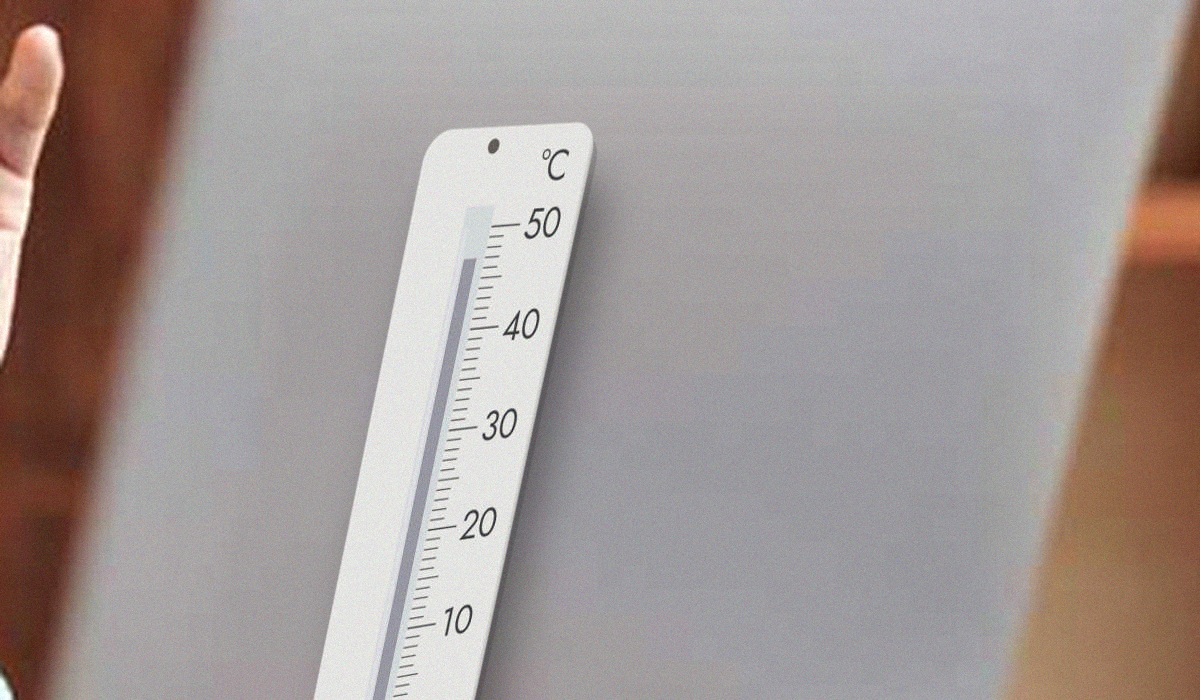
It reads value=47 unit=°C
